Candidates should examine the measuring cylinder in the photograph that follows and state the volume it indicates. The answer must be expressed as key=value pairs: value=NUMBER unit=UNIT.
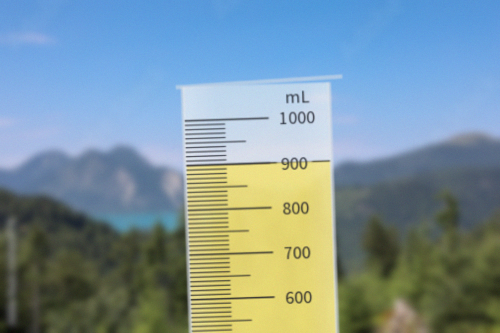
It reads value=900 unit=mL
